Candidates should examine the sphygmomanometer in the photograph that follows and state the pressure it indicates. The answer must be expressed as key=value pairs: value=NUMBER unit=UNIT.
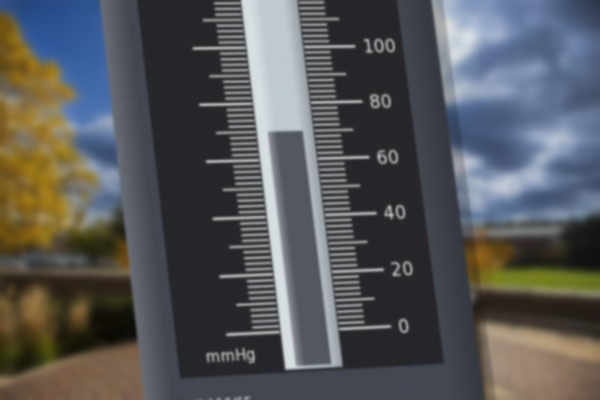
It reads value=70 unit=mmHg
